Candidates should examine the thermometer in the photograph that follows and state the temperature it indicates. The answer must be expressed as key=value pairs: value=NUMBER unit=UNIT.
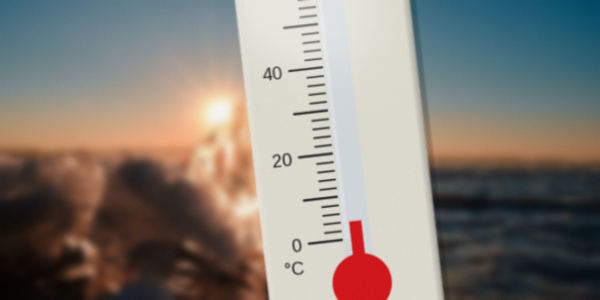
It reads value=4 unit=°C
